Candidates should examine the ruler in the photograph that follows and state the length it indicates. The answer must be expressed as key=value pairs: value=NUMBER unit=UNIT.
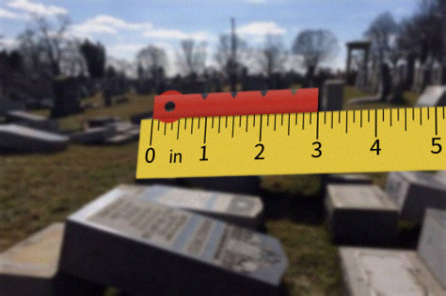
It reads value=3 unit=in
